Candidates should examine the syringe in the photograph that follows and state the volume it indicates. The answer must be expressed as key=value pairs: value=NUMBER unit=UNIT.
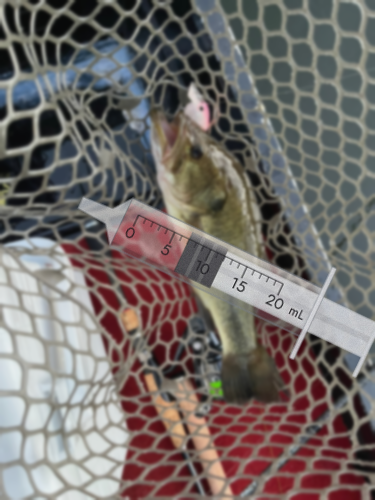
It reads value=7 unit=mL
